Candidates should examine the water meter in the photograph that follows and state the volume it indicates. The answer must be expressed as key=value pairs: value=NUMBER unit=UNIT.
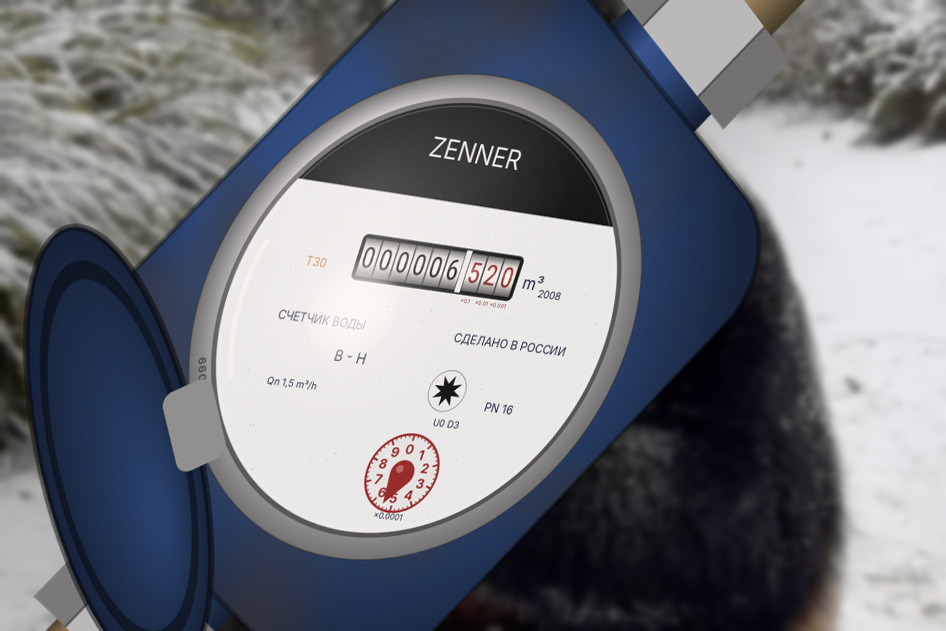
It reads value=6.5205 unit=m³
